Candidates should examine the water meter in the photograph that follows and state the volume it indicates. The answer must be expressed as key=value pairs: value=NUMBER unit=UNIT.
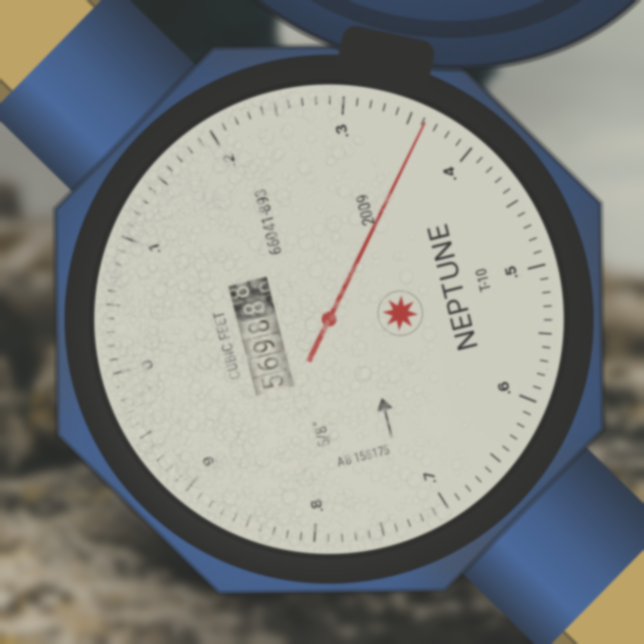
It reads value=569888.36 unit=ft³
